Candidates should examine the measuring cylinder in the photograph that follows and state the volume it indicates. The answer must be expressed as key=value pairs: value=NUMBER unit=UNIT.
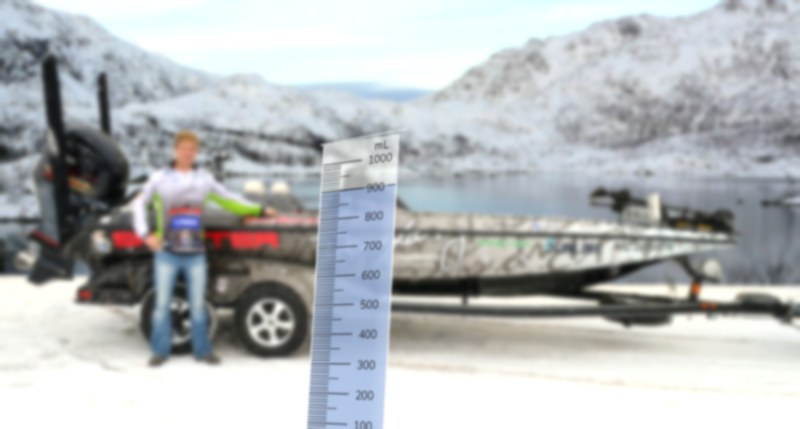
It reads value=900 unit=mL
